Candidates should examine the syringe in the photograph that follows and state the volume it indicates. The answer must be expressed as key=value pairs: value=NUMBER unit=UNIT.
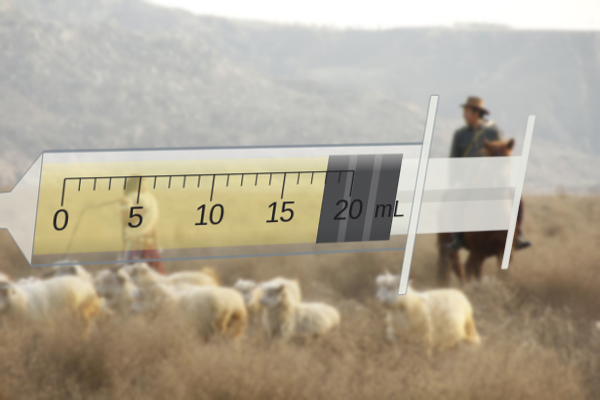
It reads value=18 unit=mL
